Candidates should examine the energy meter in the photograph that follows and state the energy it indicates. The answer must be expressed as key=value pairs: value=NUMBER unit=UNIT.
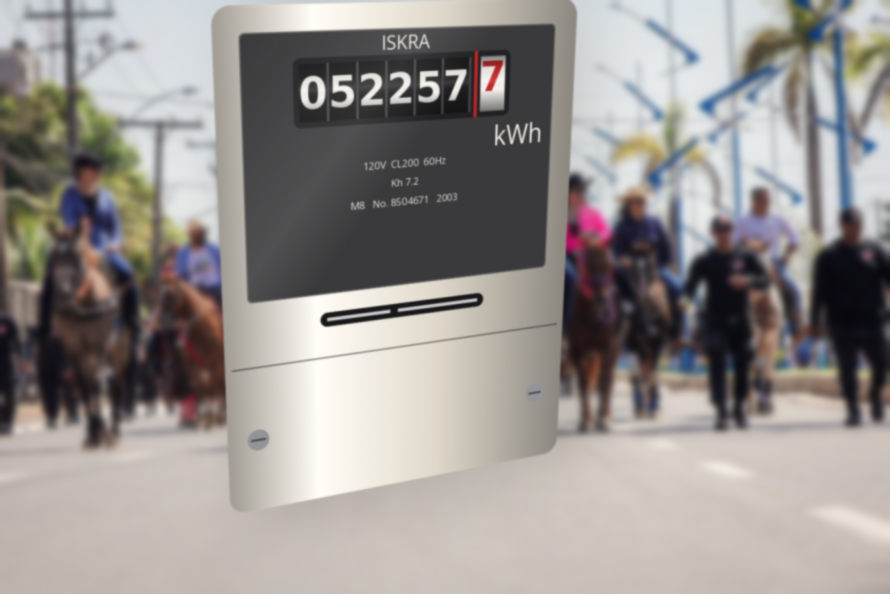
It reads value=52257.7 unit=kWh
